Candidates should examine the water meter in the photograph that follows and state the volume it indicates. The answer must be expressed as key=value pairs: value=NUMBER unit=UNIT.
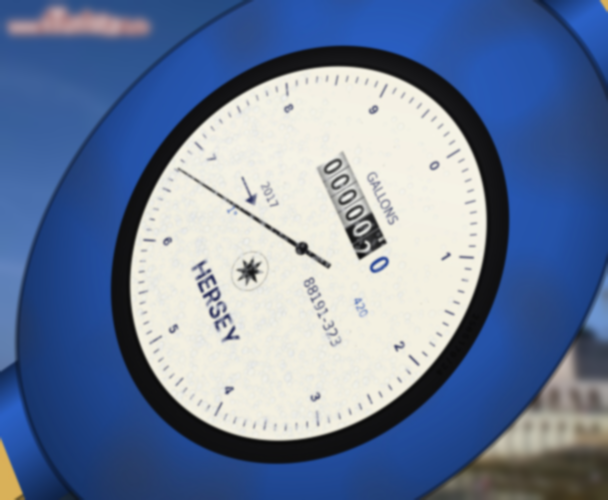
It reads value=16.7 unit=gal
